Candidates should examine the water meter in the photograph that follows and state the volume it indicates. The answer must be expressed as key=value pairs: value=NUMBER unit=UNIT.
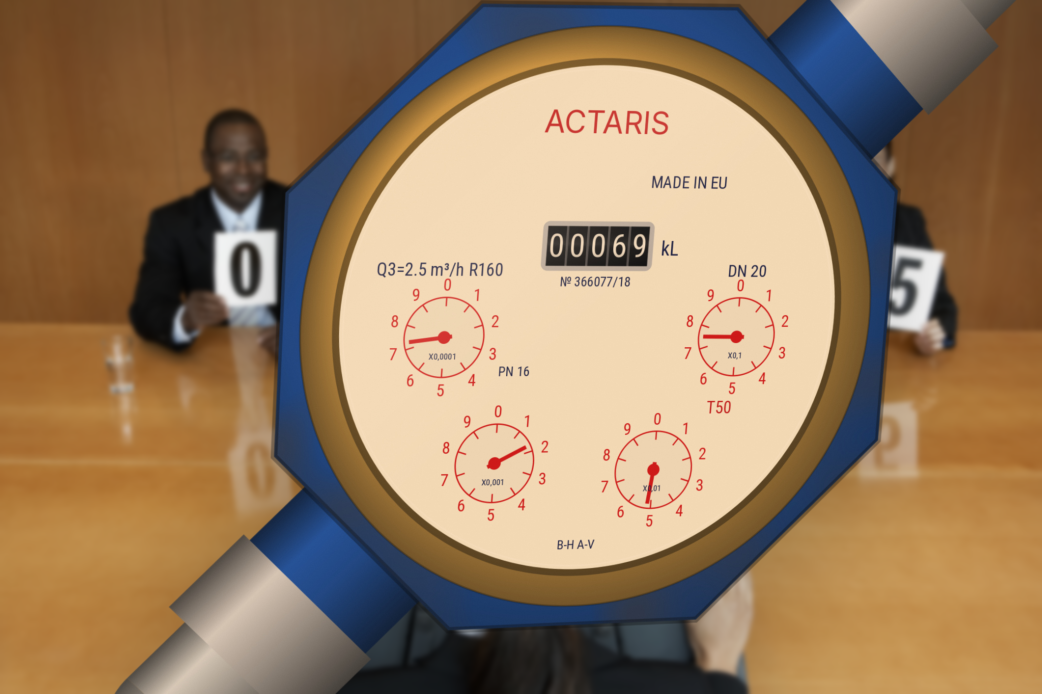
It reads value=69.7517 unit=kL
